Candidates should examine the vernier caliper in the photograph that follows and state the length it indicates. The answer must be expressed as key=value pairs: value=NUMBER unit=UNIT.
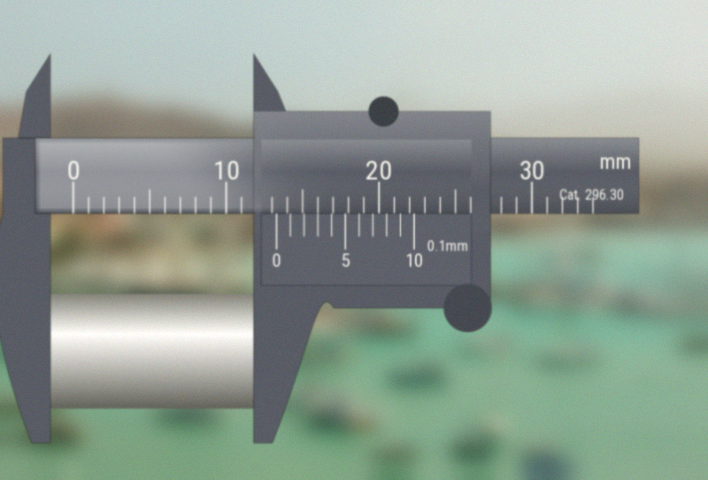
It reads value=13.3 unit=mm
